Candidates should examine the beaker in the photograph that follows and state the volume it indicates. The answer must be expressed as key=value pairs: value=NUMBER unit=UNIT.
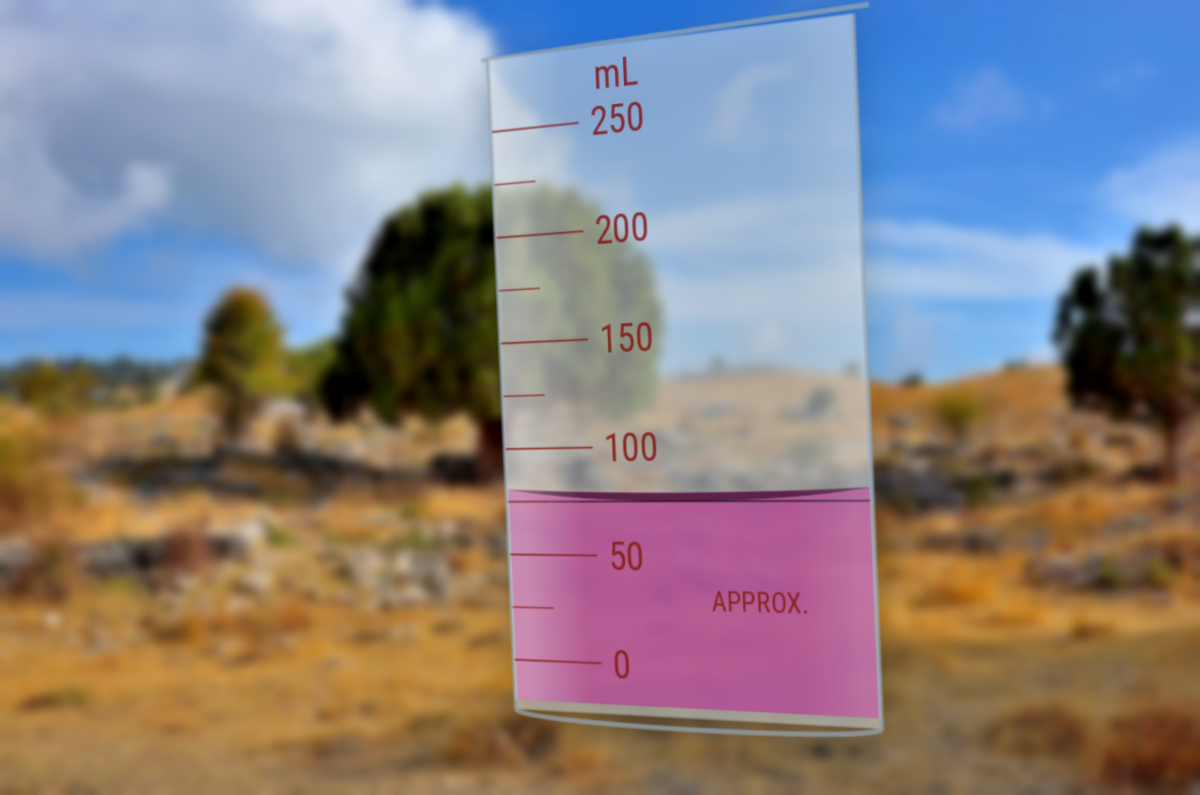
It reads value=75 unit=mL
